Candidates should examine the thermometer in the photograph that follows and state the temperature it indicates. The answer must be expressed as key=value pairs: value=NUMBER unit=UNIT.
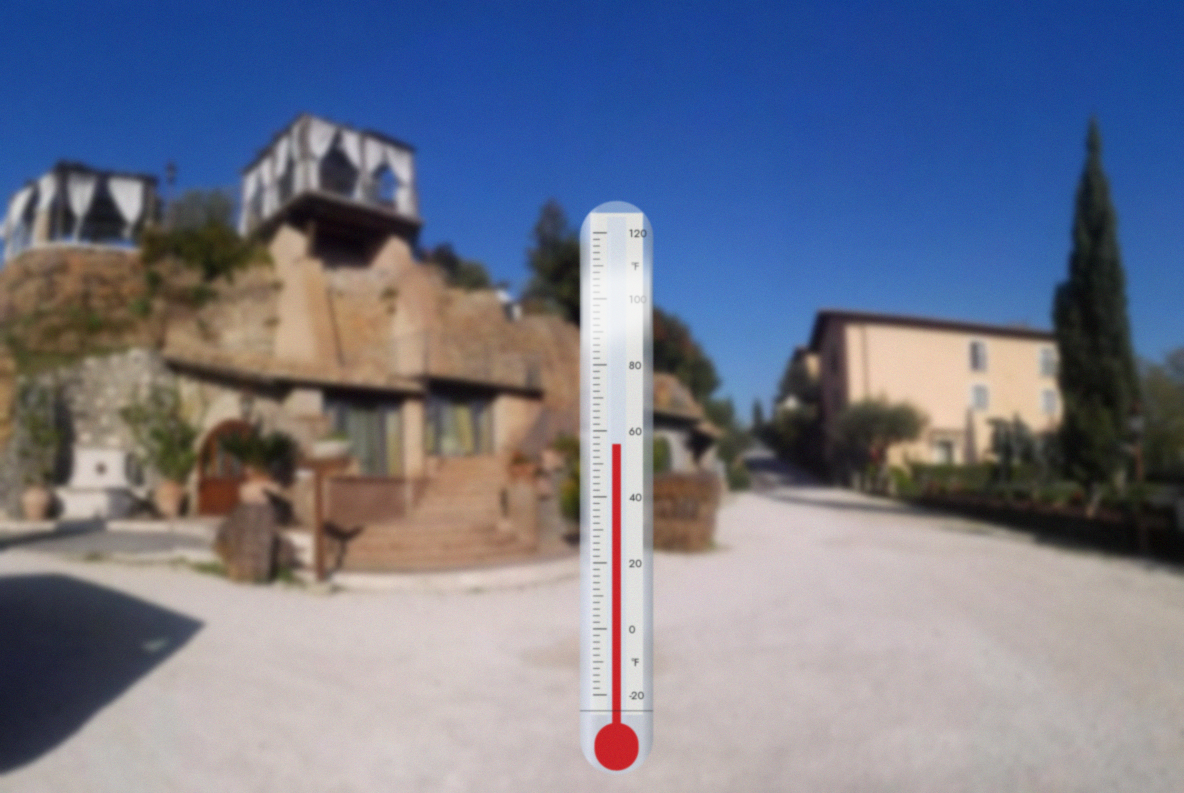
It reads value=56 unit=°F
